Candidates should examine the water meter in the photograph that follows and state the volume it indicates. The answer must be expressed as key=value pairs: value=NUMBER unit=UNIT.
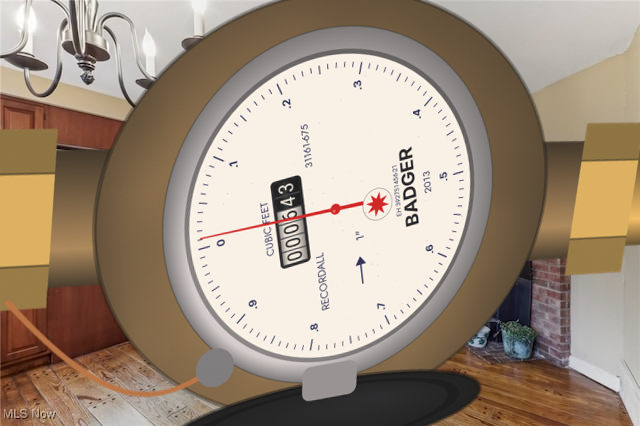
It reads value=643.01 unit=ft³
